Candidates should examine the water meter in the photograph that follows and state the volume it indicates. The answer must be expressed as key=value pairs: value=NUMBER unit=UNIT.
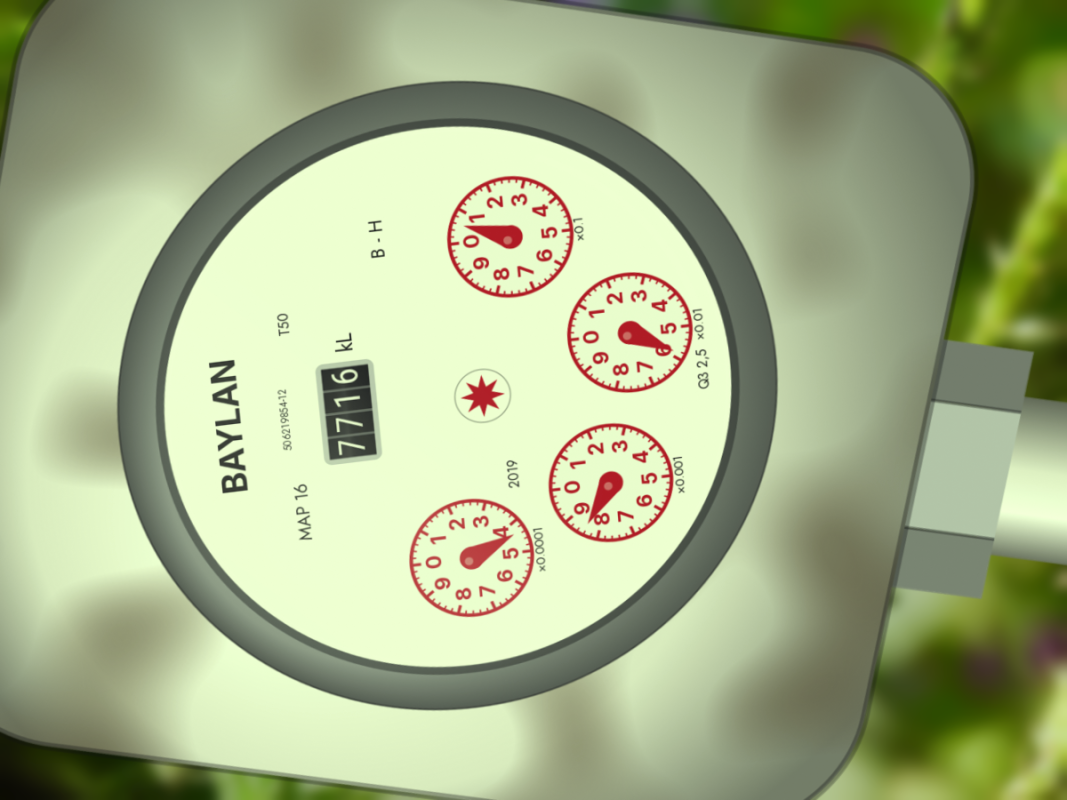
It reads value=7716.0584 unit=kL
